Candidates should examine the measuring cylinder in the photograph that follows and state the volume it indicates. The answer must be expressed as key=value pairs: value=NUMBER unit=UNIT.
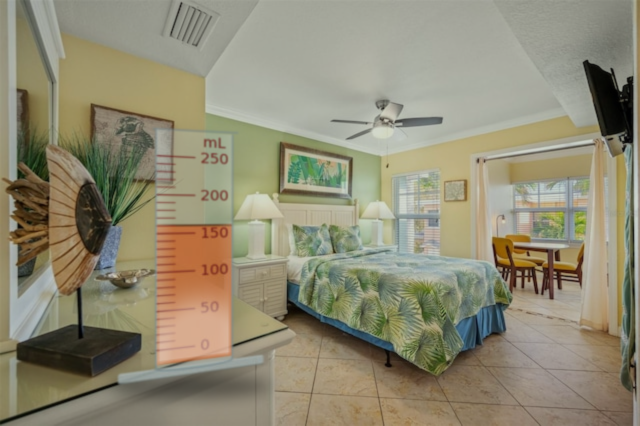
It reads value=160 unit=mL
